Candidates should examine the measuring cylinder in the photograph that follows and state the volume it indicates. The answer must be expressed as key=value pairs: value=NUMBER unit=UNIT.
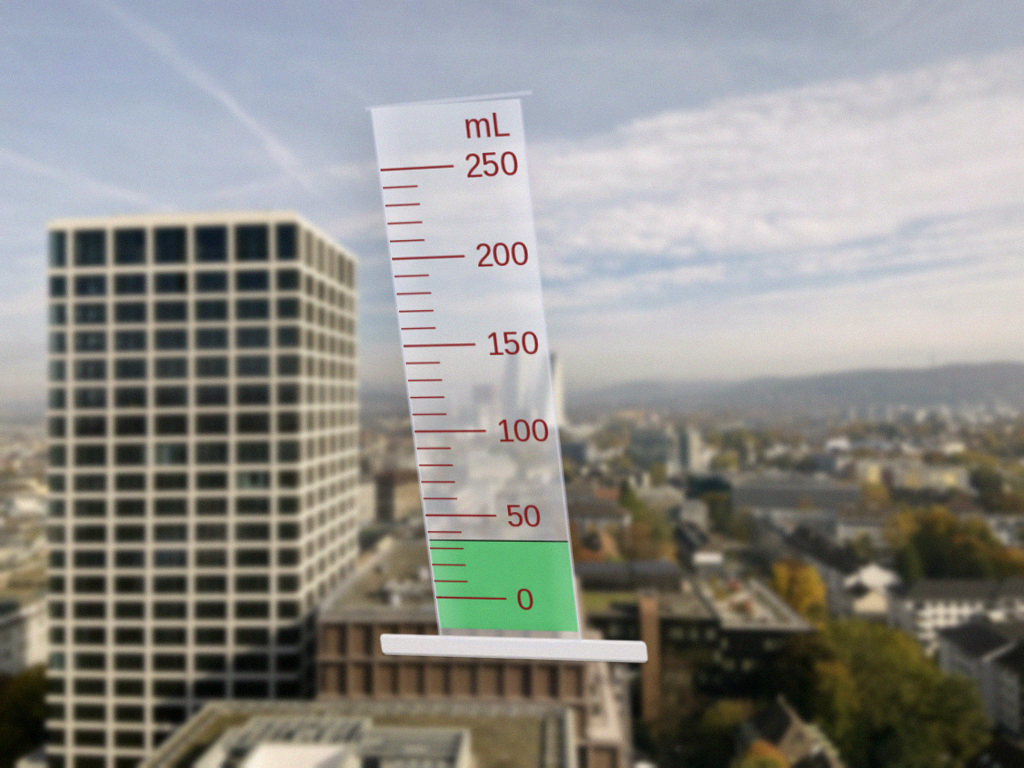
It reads value=35 unit=mL
